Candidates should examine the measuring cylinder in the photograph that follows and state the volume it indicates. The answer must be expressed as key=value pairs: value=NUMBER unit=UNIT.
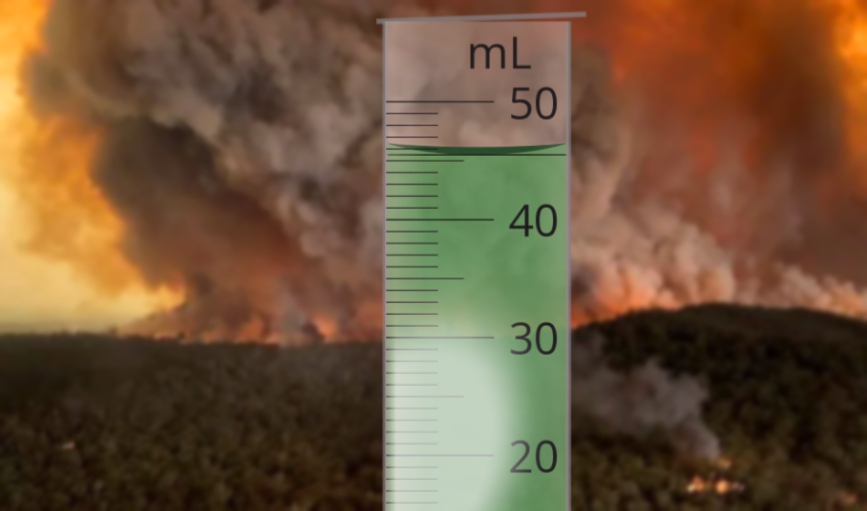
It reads value=45.5 unit=mL
